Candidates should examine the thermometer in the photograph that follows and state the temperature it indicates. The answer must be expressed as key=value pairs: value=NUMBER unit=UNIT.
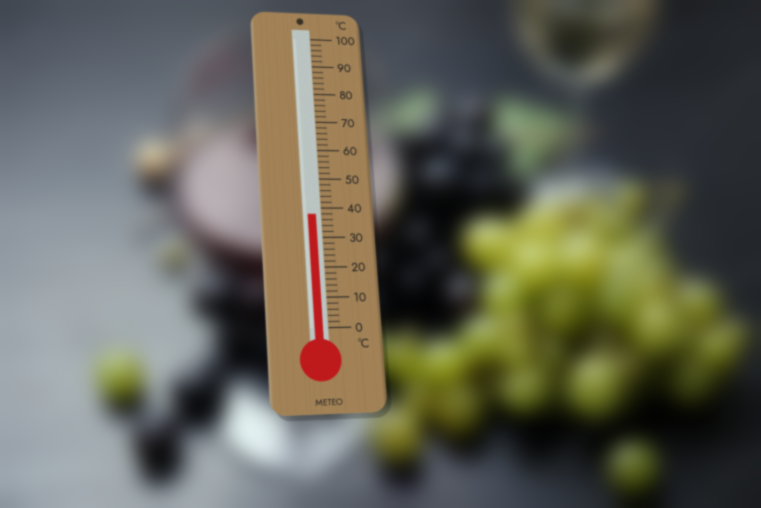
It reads value=38 unit=°C
